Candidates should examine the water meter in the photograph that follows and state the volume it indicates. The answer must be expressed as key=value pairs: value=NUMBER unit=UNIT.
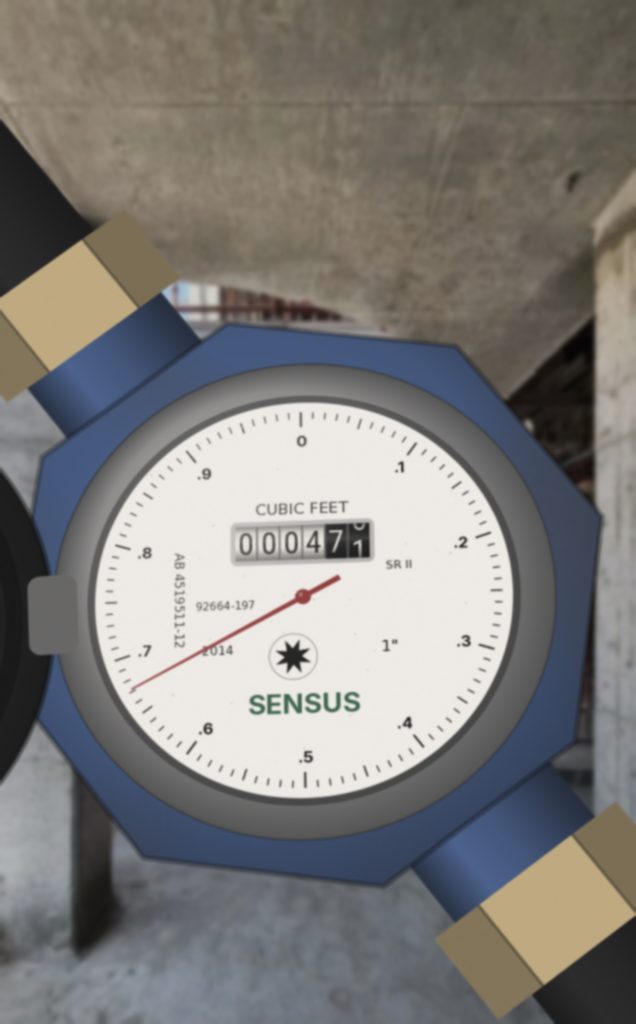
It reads value=470.67 unit=ft³
